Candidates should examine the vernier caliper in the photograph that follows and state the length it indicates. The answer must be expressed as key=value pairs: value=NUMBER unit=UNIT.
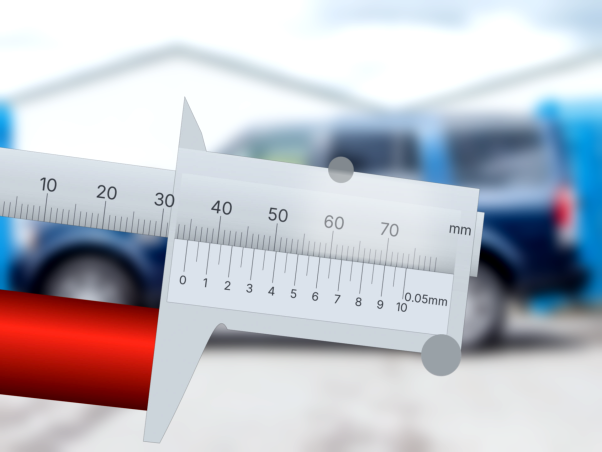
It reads value=34.8 unit=mm
